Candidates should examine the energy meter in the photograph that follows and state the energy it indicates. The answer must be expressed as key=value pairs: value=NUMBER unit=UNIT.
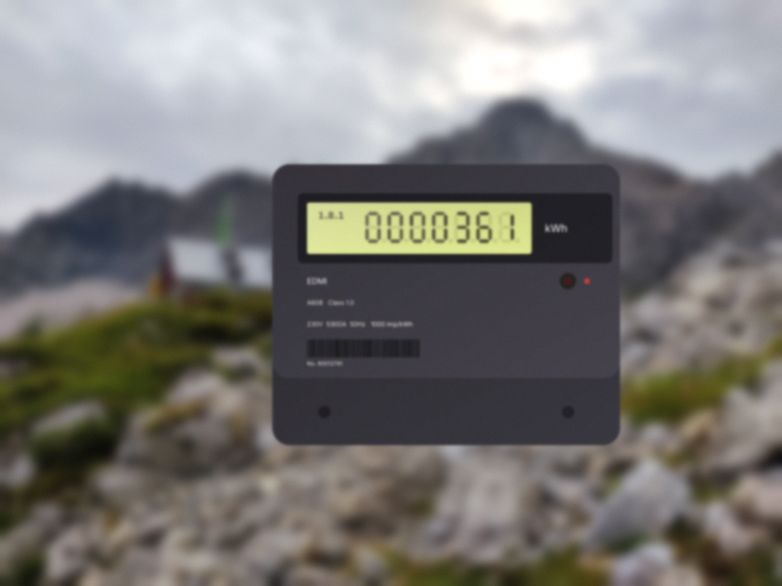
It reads value=361 unit=kWh
